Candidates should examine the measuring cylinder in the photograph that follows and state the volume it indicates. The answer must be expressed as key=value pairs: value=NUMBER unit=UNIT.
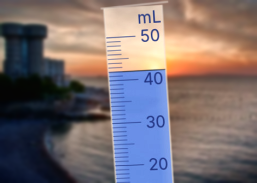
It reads value=42 unit=mL
